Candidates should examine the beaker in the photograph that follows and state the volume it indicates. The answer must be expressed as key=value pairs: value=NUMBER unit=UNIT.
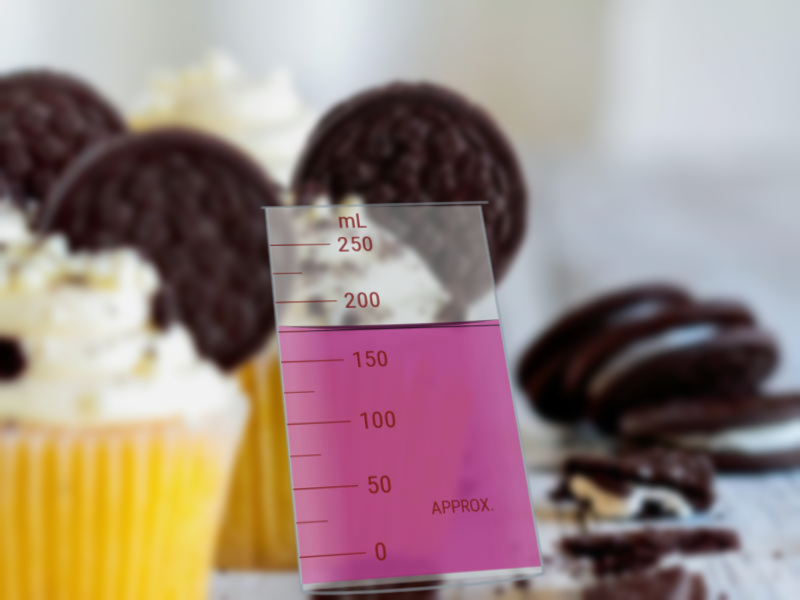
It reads value=175 unit=mL
